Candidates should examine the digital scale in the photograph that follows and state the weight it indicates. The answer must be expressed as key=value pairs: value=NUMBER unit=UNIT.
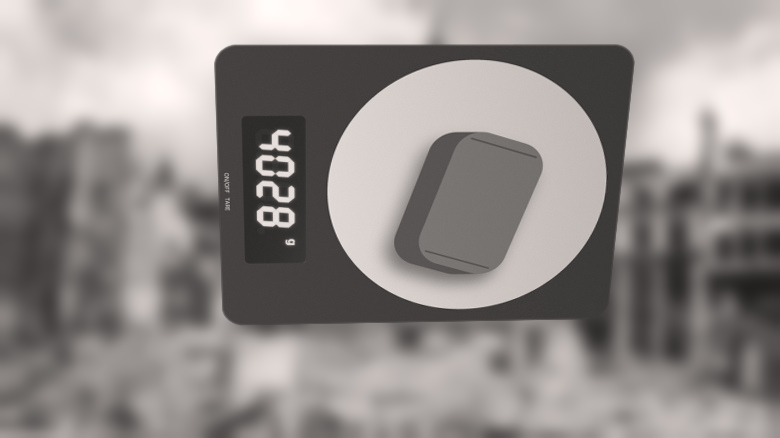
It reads value=4028 unit=g
